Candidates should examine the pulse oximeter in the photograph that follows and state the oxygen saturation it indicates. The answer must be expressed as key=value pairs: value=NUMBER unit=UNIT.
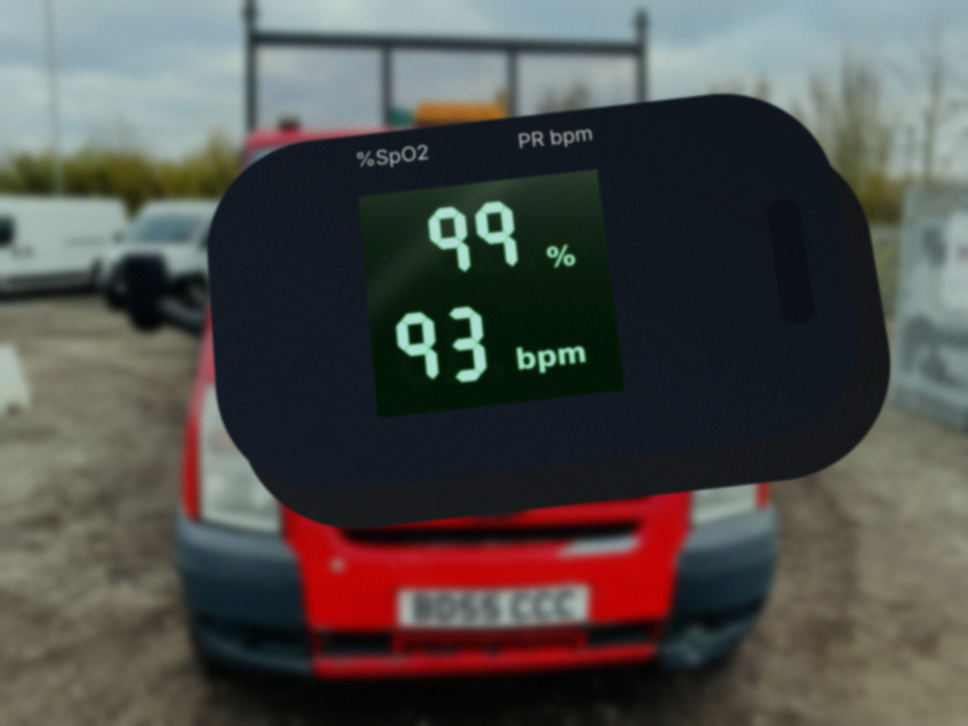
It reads value=99 unit=%
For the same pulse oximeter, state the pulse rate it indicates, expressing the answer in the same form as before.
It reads value=93 unit=bpm
